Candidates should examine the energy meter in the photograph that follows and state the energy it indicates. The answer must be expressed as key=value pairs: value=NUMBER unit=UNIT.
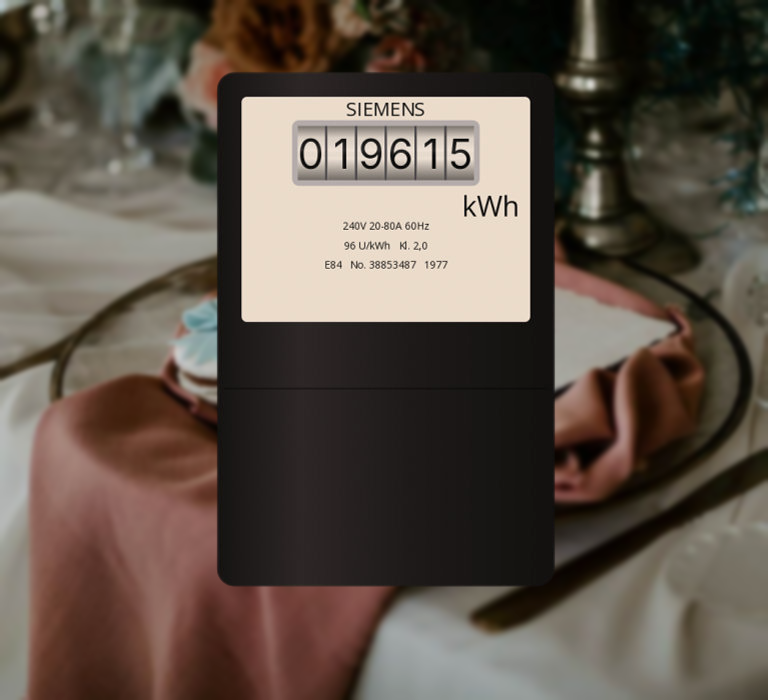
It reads value=19615 unit=kWh
